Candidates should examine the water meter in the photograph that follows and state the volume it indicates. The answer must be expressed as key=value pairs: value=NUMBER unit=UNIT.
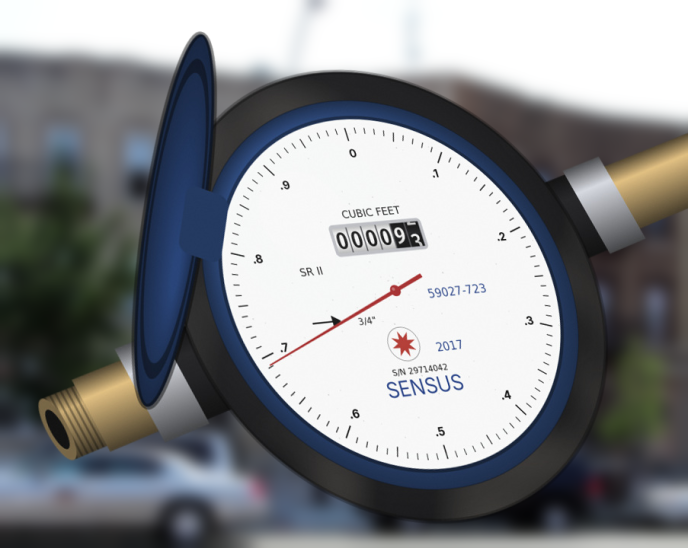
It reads value=92.69 unit=ft³
